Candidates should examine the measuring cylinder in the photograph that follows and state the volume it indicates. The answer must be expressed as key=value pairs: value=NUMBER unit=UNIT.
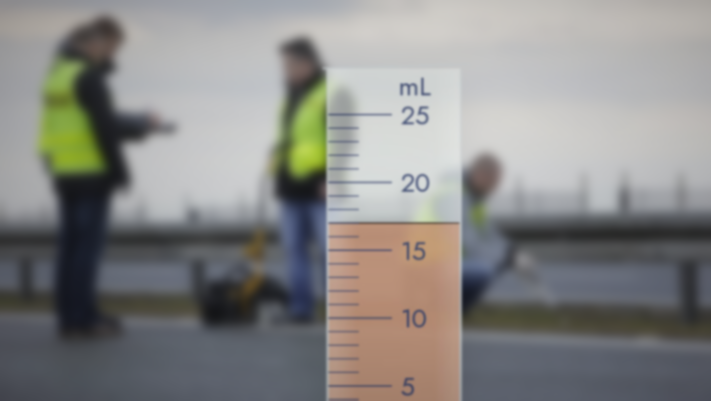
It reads value=17 unit=mL
